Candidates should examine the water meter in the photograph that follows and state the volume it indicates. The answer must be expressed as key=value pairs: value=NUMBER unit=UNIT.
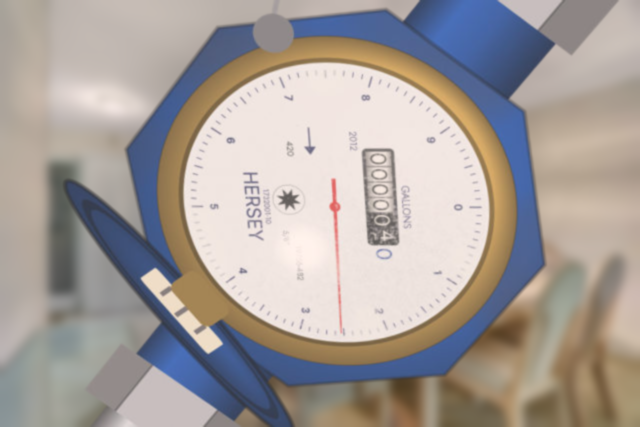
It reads value=42.5 unit=gal
